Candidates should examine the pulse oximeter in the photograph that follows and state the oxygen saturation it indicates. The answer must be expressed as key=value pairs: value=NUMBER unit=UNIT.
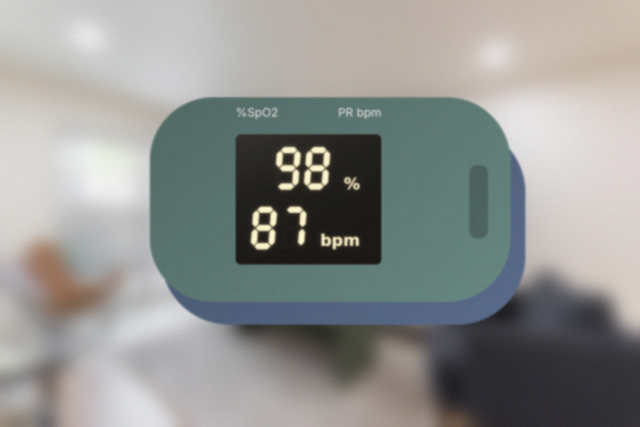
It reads value=98 unit=%
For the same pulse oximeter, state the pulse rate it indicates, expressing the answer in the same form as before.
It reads value=87 unit=bpm
